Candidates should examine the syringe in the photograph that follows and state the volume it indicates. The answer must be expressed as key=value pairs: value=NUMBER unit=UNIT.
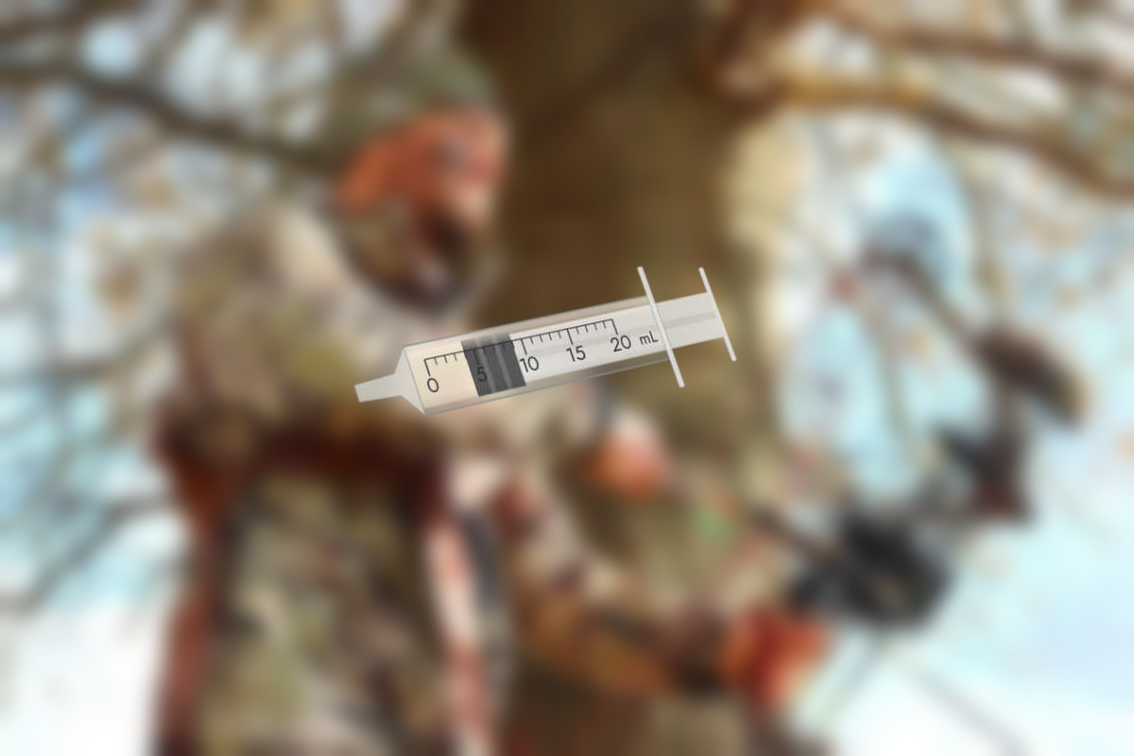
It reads value=4 unit=mL
